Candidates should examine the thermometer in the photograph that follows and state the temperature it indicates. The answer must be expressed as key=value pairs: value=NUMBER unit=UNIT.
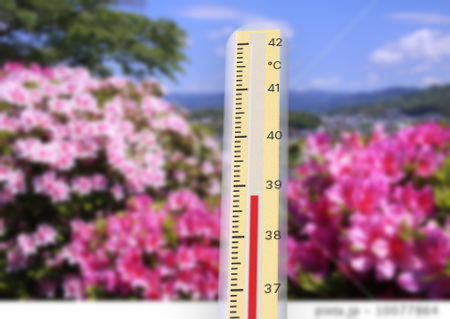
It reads value=38.8 unit=°C
